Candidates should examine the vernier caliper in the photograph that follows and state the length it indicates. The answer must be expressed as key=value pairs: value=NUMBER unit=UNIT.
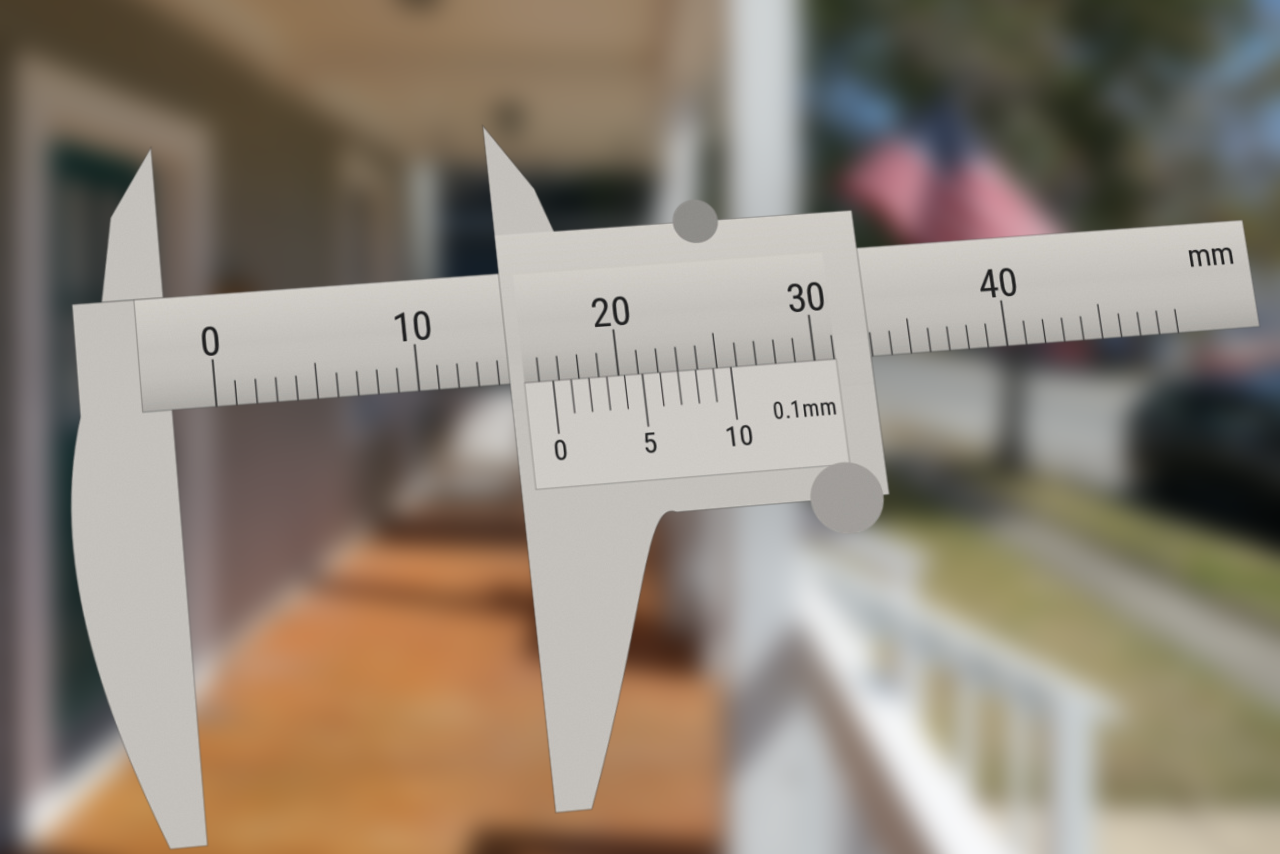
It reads value=16.7 unit=mm
